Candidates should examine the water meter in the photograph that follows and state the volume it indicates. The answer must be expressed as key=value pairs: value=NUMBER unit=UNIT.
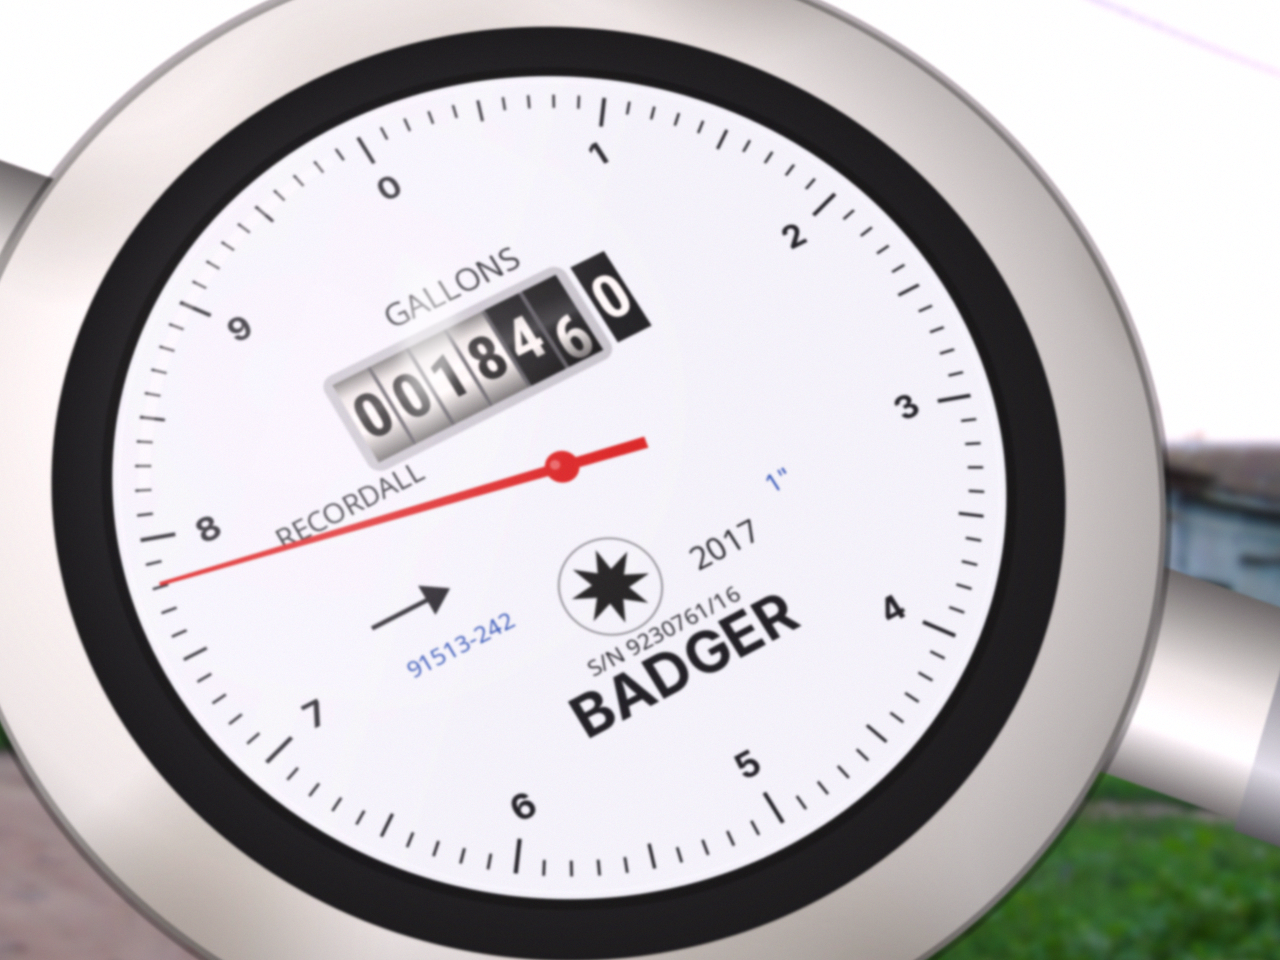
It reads value=18457.8 unit=gal
